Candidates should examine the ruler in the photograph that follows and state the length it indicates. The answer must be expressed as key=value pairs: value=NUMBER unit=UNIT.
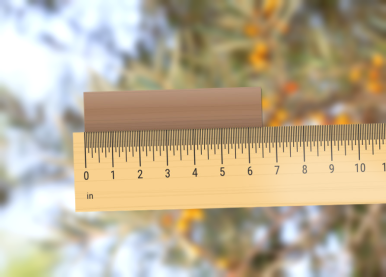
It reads value=6.5 unit=in
